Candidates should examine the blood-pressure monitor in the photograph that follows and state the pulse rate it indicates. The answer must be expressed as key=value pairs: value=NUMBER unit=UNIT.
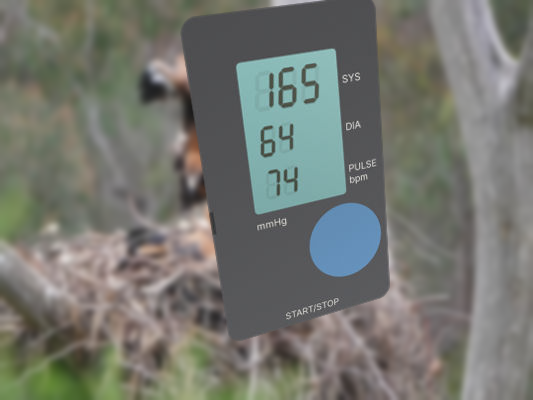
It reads value=74 unit=bpm
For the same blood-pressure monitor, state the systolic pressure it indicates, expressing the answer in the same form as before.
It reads value=165 unit=mmHg
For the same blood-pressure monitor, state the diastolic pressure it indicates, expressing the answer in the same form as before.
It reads value=64 unit=mmHg
